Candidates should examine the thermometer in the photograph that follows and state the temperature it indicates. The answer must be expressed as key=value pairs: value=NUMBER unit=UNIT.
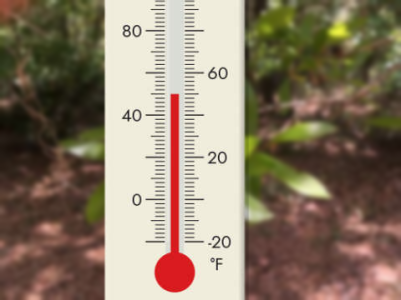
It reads value=50 unit=°F
